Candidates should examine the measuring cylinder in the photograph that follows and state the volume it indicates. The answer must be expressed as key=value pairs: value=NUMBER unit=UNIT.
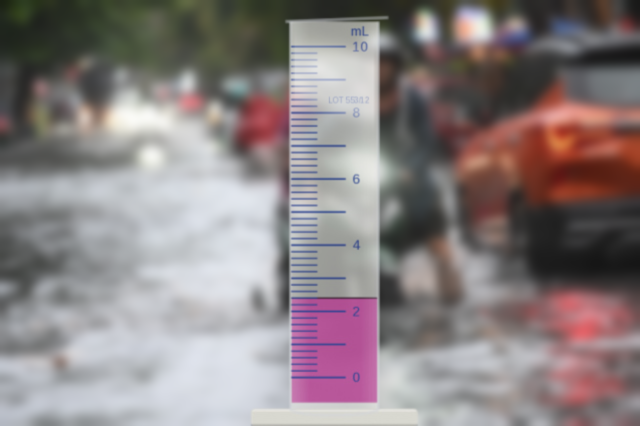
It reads value=2.4 unit=mL
